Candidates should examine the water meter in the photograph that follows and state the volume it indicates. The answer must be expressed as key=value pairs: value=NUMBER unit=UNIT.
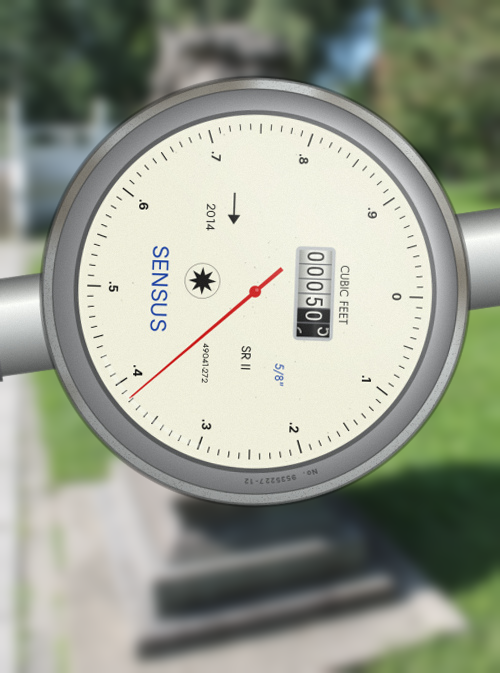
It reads value=505.38 unit=ft³
